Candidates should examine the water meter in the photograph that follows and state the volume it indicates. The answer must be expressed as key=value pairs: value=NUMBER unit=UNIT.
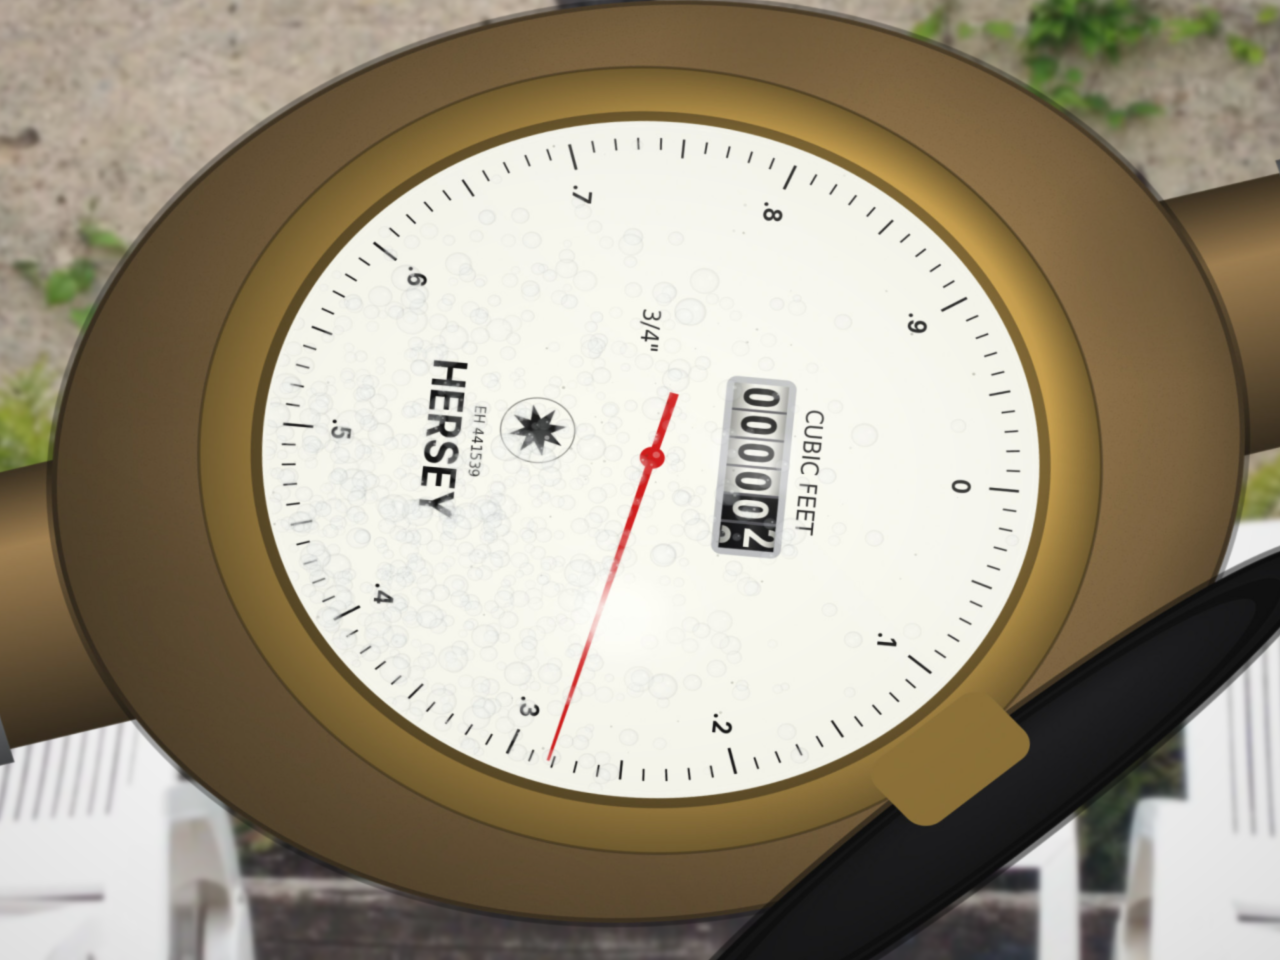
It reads value=2.28 unit=ft³
